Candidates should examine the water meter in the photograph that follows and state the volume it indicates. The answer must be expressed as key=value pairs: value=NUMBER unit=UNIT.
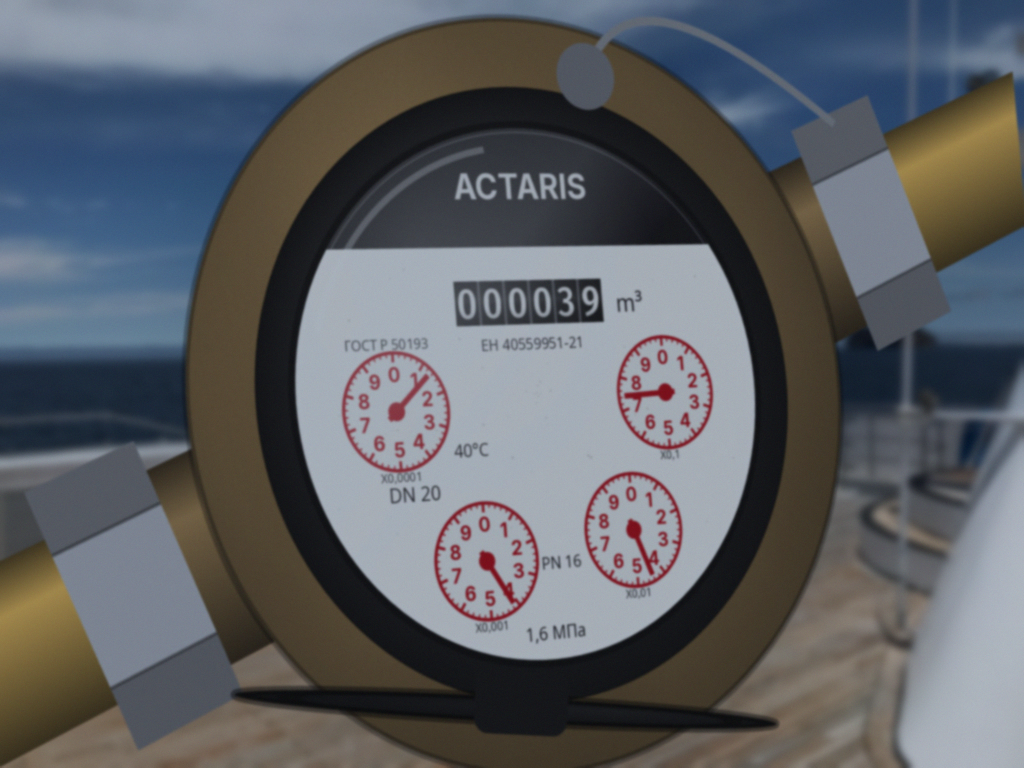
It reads value=39.7441 unit=m³
